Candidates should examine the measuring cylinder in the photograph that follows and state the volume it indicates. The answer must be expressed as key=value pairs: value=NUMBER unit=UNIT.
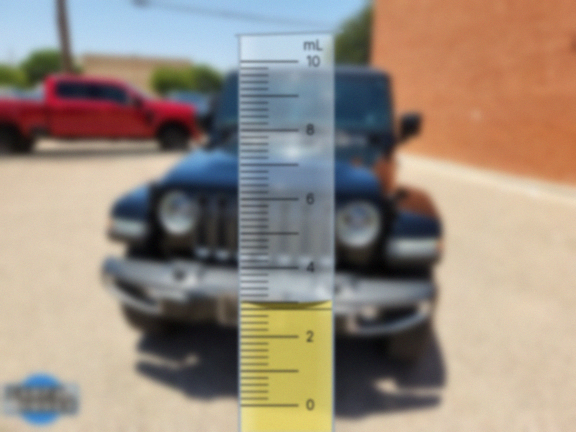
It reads value=2.8 unit=mL
